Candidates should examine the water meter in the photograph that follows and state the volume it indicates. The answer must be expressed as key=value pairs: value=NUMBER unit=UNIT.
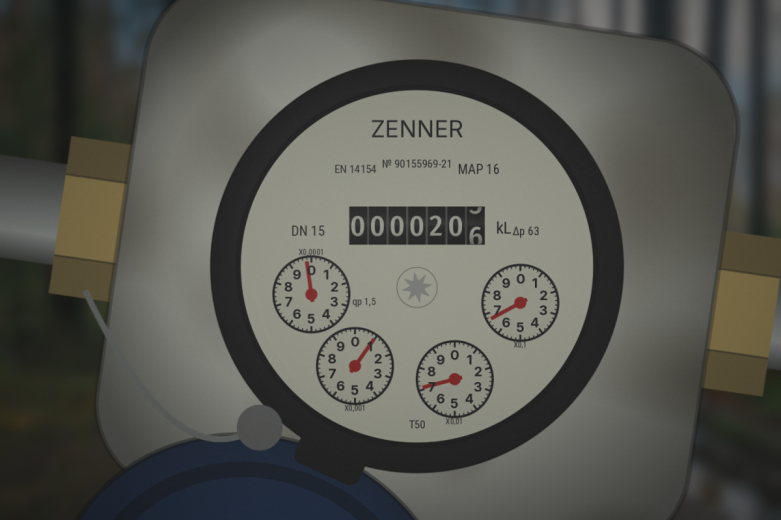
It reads value=205.6709 unit=kL
